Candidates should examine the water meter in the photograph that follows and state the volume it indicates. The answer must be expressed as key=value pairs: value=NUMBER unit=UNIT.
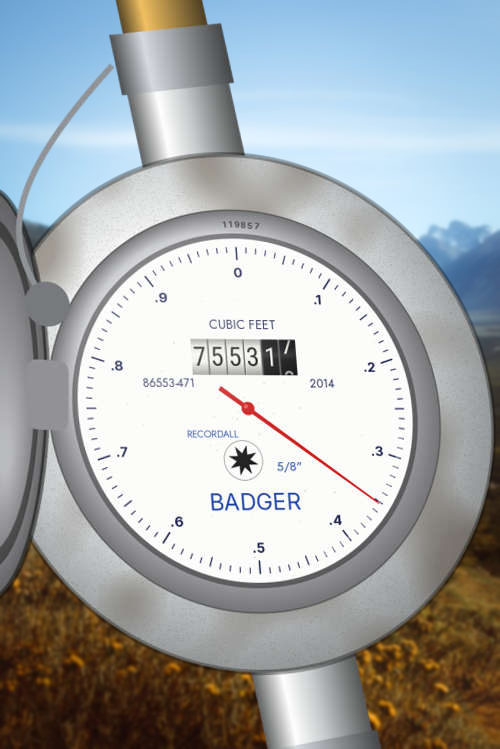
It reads value=755317.35 unit=ft³
